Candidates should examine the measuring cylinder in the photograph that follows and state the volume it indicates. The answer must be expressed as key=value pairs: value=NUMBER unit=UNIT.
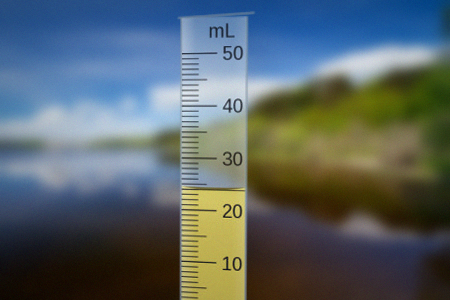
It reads value=24 unit=mL
